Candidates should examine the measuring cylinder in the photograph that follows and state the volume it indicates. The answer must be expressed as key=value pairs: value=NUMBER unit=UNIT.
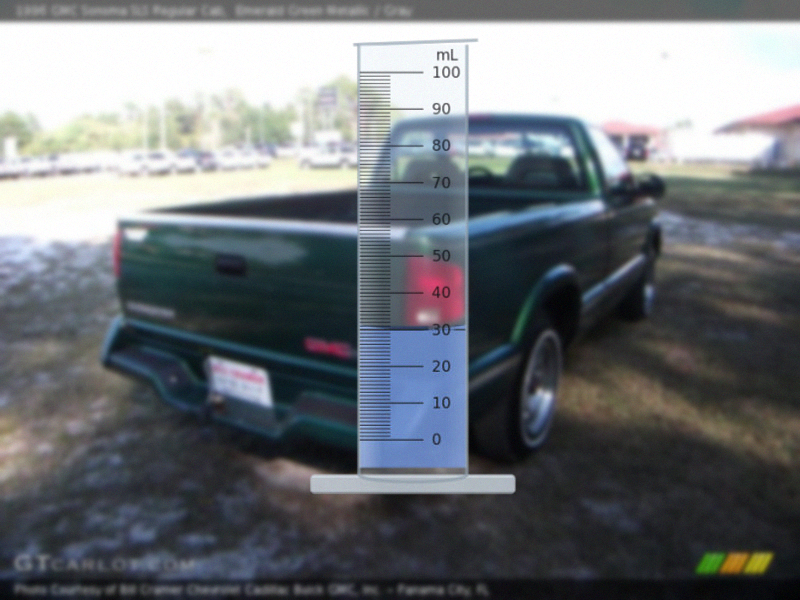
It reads value=30 unit=mL
